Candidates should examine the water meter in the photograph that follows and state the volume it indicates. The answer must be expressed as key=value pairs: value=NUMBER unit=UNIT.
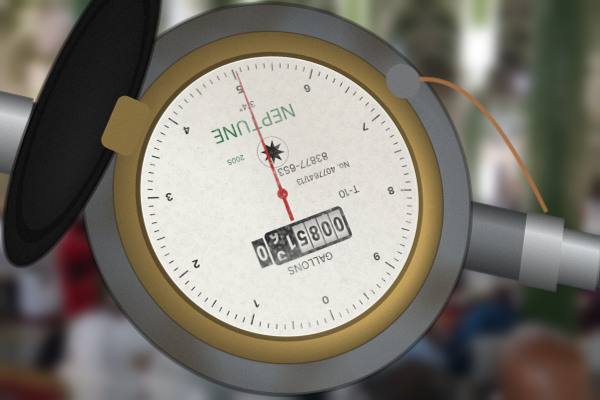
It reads value=85155.0 unit=gal
